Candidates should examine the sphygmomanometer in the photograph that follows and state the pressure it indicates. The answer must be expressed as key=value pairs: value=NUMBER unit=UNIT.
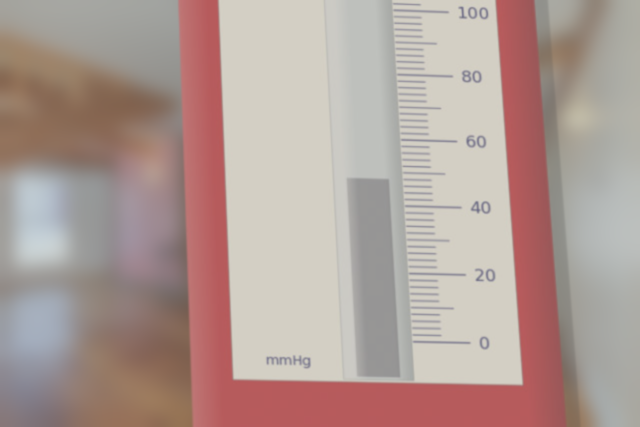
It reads value=48 unit=mmHg
